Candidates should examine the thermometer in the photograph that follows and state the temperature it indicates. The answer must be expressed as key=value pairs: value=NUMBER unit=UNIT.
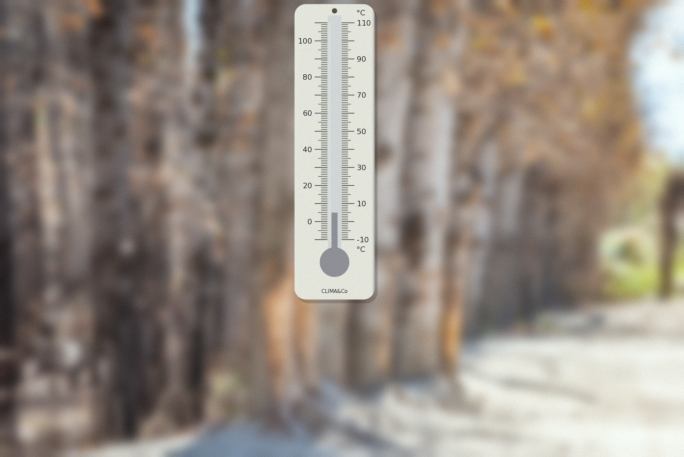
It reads value=5 unit=°C
